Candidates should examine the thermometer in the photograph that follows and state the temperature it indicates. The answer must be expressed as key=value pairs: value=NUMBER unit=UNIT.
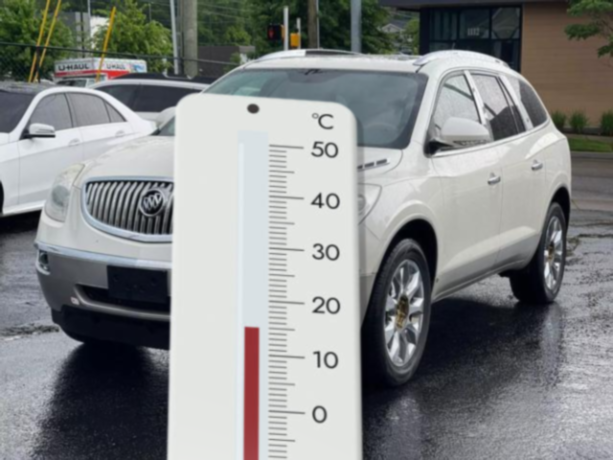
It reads value=15 unit=°C
